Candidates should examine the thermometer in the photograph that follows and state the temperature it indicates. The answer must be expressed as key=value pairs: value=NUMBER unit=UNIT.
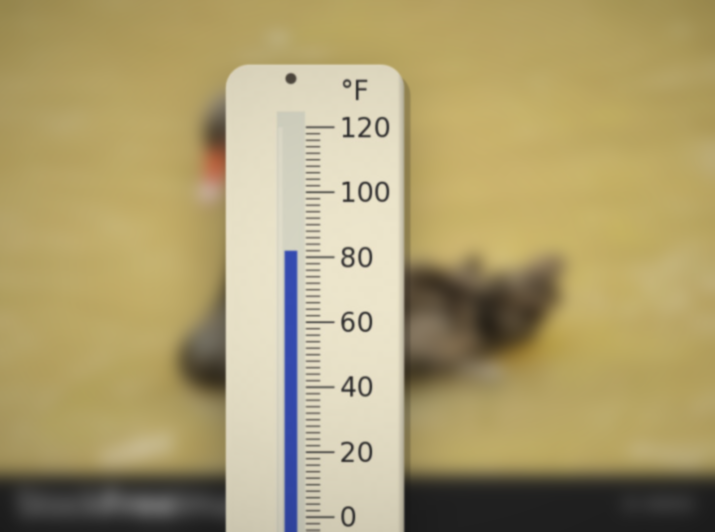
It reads value=82 unit=°F
